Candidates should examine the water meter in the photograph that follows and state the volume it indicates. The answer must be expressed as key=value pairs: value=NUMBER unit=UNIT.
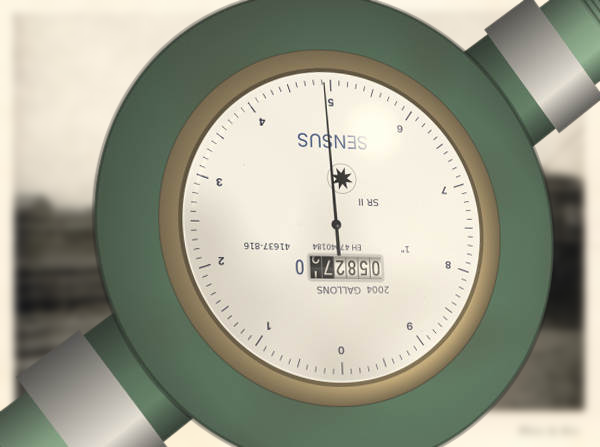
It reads value=582714.9 unit=gal
